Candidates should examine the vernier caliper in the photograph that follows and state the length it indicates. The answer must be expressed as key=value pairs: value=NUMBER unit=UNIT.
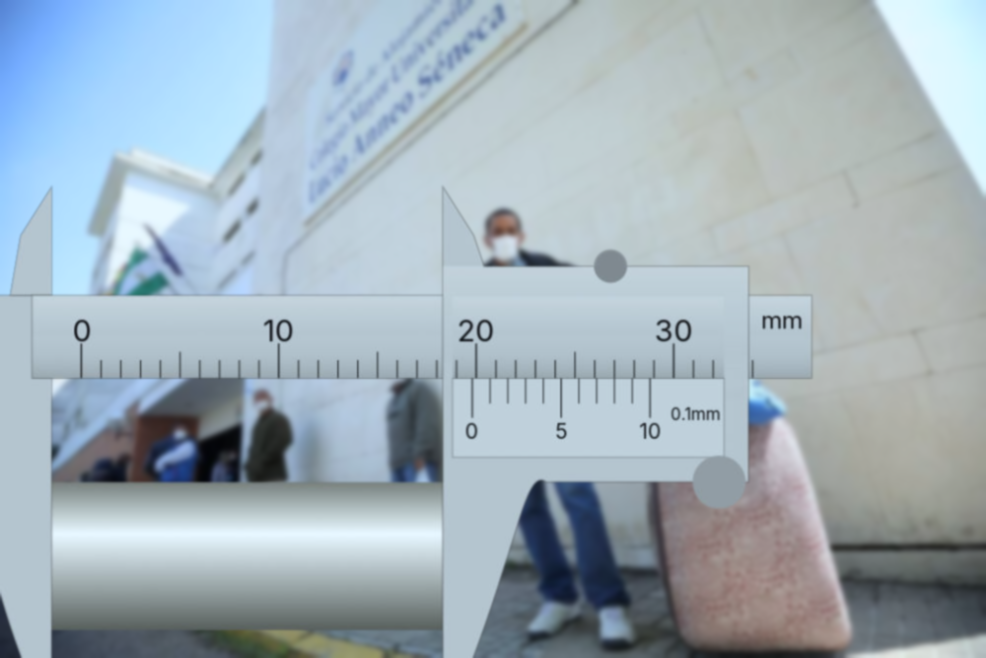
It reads value=19.8 unit=mm
